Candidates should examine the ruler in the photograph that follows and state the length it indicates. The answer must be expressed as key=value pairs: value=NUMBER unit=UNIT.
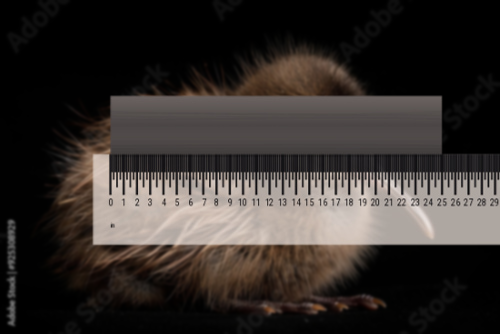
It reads value=25 unit=in
